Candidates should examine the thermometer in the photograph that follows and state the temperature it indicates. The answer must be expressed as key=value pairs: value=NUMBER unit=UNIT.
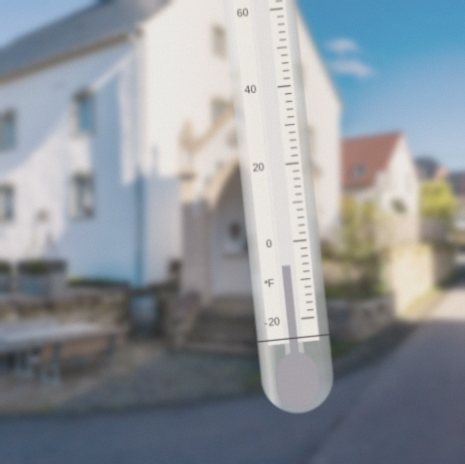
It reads value=-6 unit=°F
